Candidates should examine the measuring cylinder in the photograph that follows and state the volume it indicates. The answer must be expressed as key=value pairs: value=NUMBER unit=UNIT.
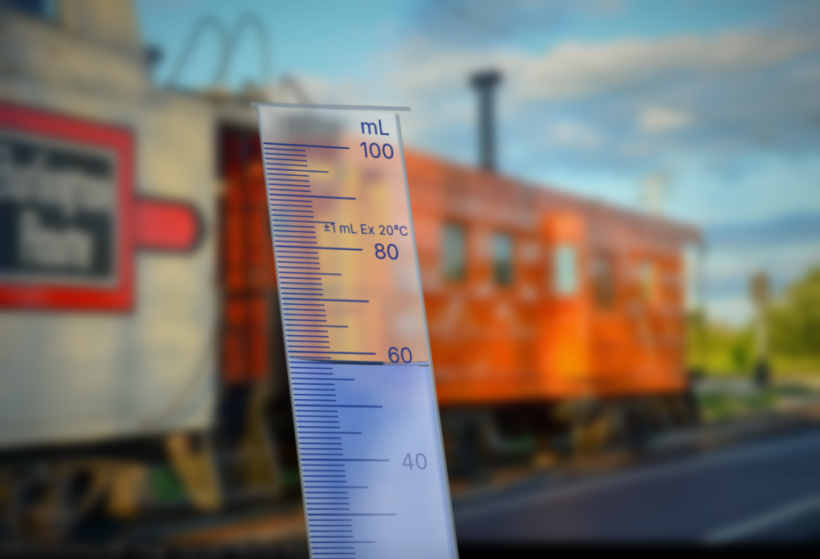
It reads value=58 unit=mL
